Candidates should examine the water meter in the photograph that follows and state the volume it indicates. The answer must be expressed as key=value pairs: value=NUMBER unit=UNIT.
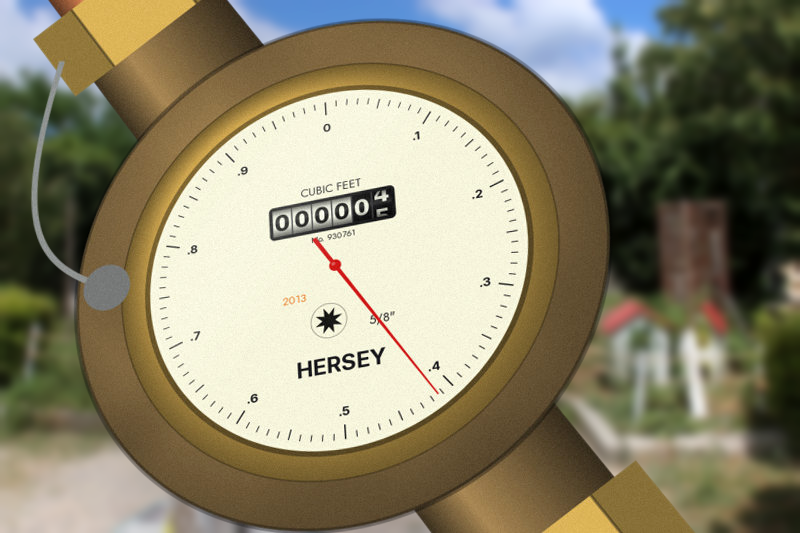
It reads value=4.41 unit=ft³
